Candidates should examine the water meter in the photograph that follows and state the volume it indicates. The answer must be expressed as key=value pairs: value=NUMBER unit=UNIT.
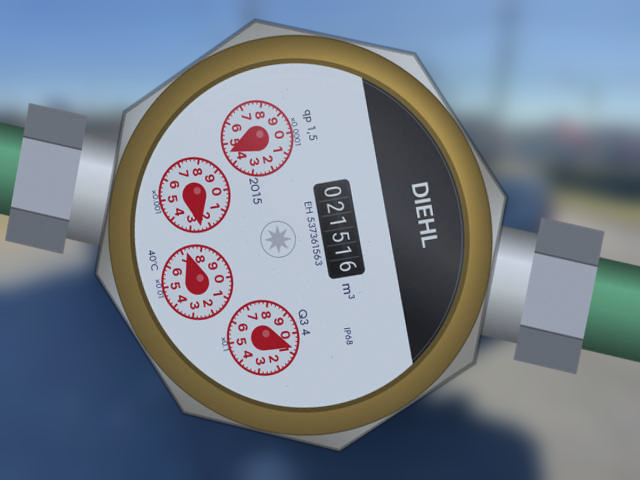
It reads value=21516.0724 unit=m³
